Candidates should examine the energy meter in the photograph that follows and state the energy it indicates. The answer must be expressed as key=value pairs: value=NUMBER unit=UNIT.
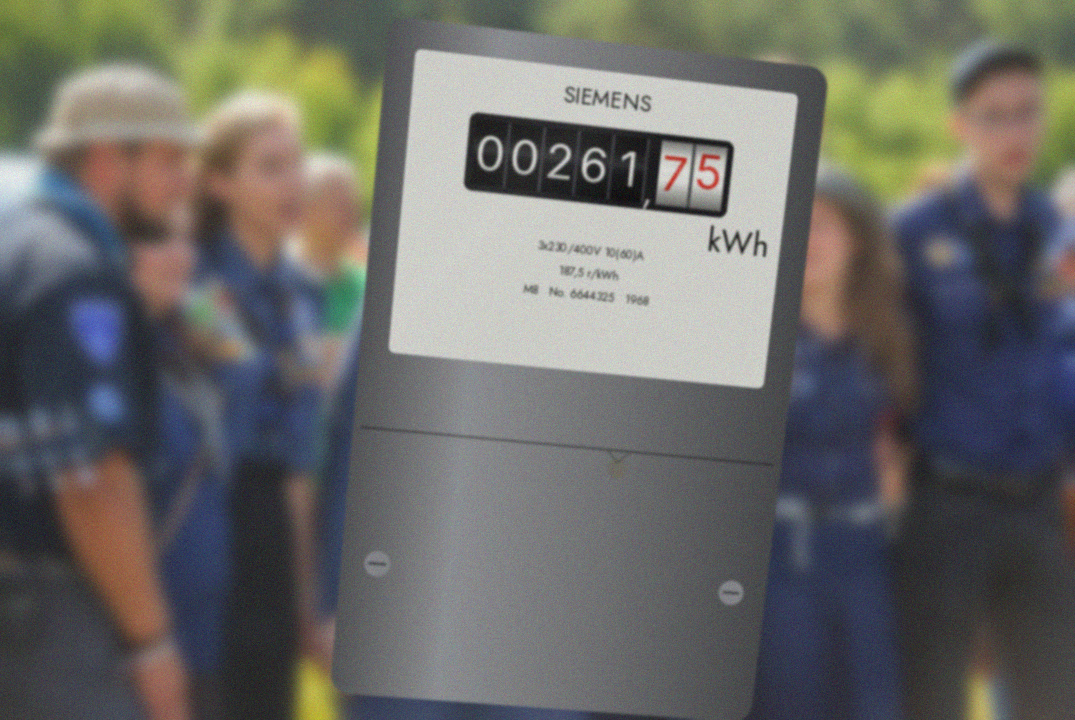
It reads value=261.75 unit=kWh
